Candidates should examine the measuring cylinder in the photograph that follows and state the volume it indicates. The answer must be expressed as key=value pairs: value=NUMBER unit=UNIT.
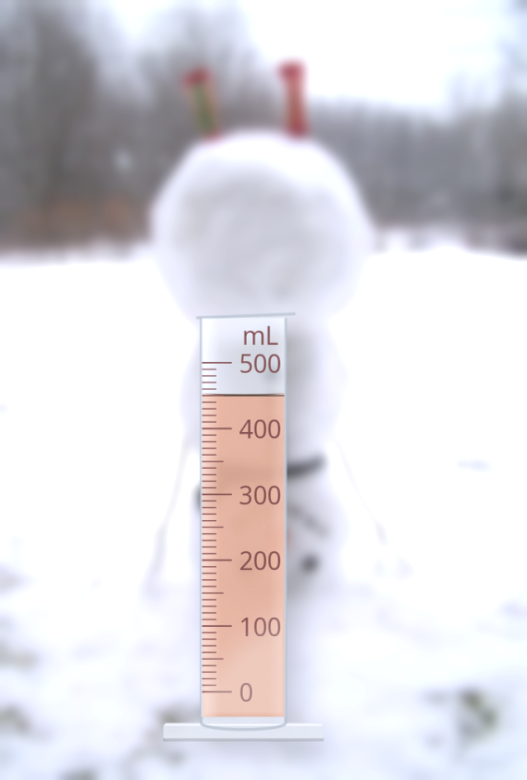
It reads value=450 unit=mL
